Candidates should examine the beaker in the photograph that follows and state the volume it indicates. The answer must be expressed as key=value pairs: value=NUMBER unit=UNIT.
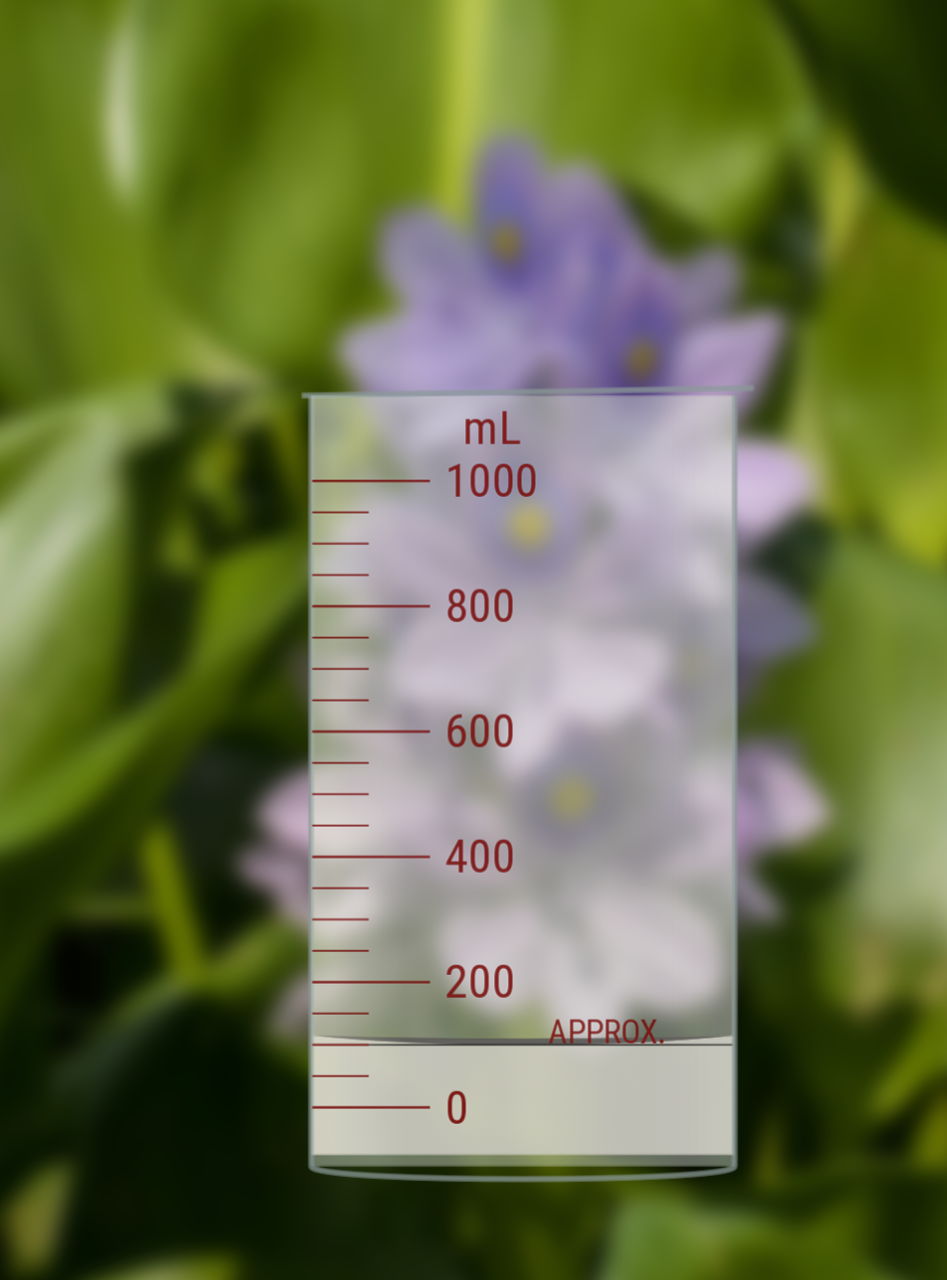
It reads value=100 unit=mL
